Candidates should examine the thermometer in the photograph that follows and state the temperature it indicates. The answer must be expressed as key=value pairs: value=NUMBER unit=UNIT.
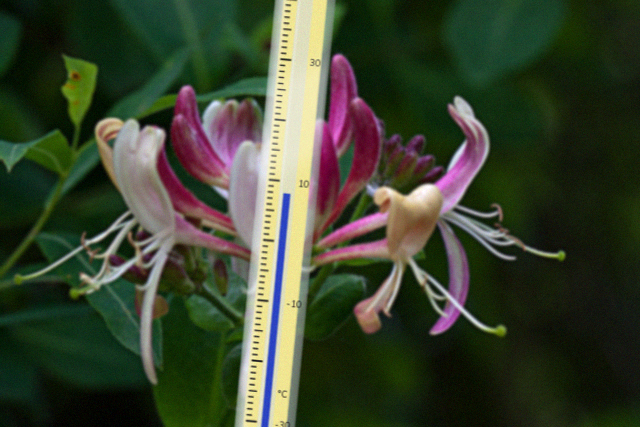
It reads value=8 unit=°C
